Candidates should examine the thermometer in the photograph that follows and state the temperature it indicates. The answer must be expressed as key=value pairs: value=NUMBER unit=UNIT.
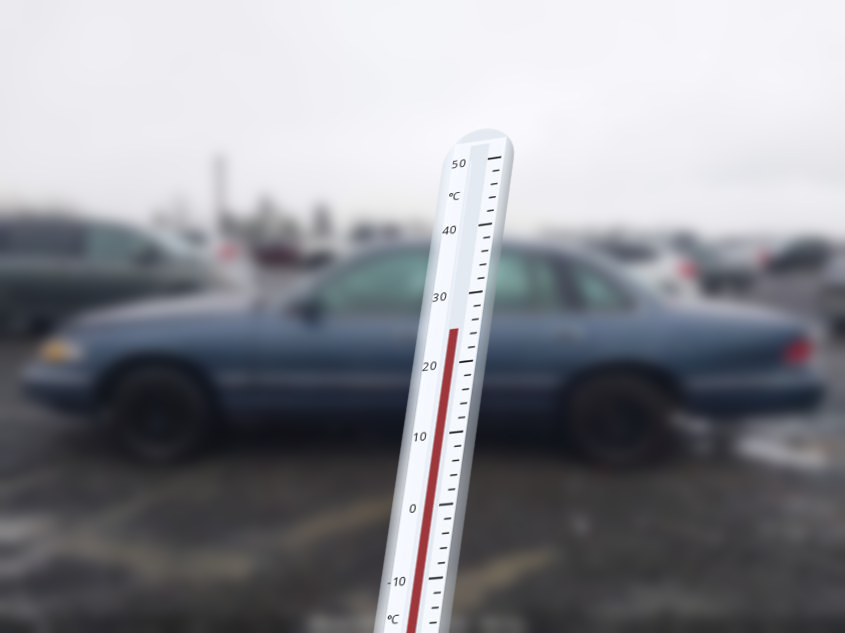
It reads value=25 unit=°C
